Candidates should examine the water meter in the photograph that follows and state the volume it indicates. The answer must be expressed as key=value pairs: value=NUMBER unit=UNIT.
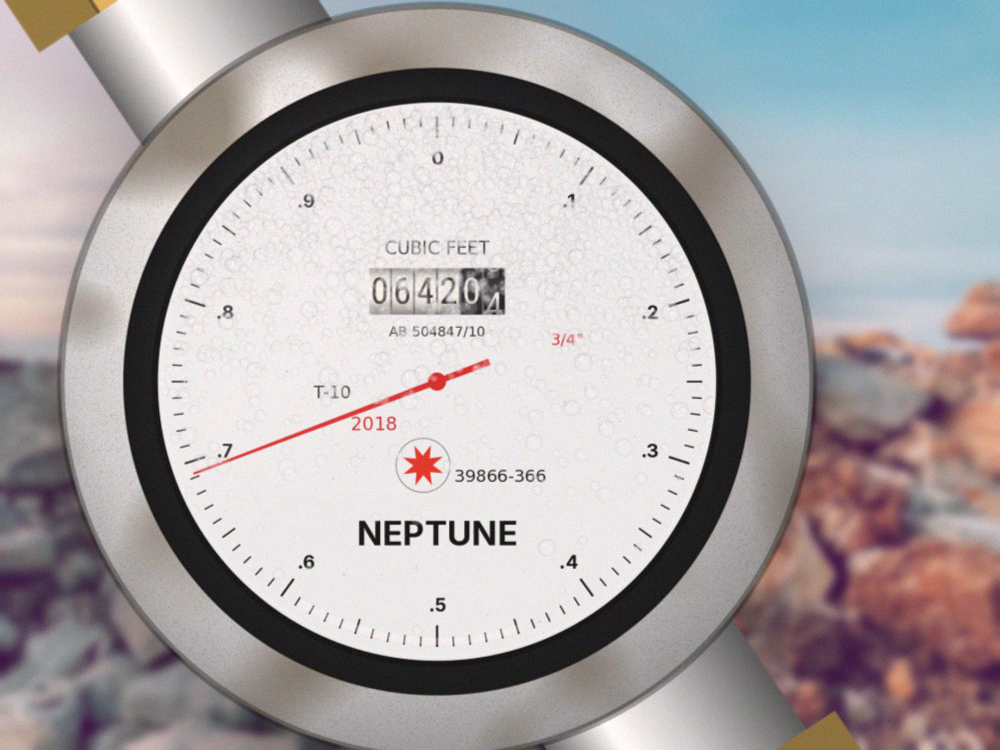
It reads value=64203.69 unit=ft³
